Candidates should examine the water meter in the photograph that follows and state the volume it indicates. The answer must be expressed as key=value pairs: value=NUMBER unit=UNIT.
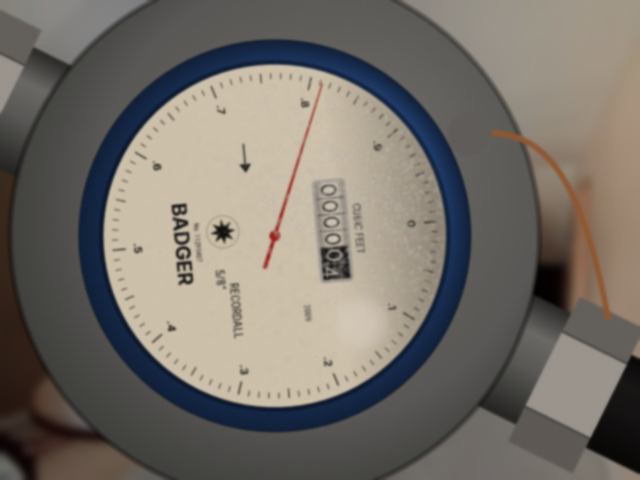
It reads value=3.81 unit=ft³
